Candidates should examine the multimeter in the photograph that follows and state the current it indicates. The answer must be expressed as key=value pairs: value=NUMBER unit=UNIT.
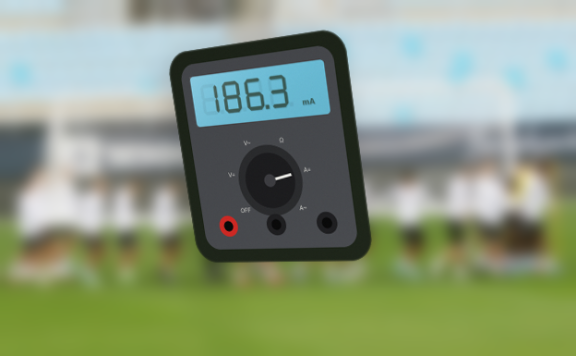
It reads value=186.3 unit=mA
